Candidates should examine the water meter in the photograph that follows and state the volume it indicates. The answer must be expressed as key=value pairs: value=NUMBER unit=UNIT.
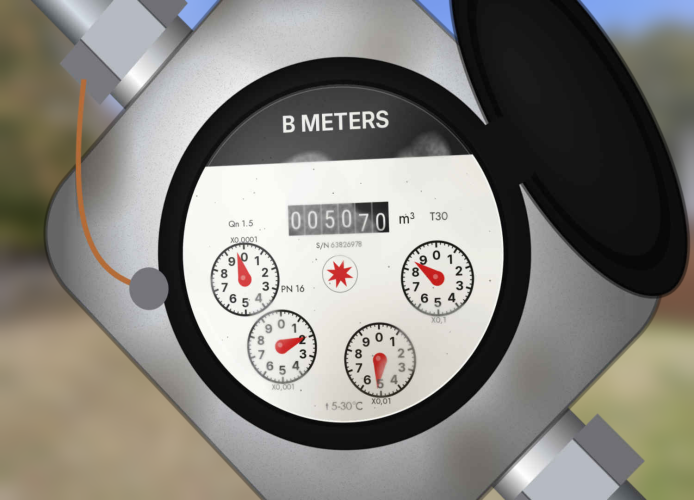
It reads value=5069.8519 unit=m³
